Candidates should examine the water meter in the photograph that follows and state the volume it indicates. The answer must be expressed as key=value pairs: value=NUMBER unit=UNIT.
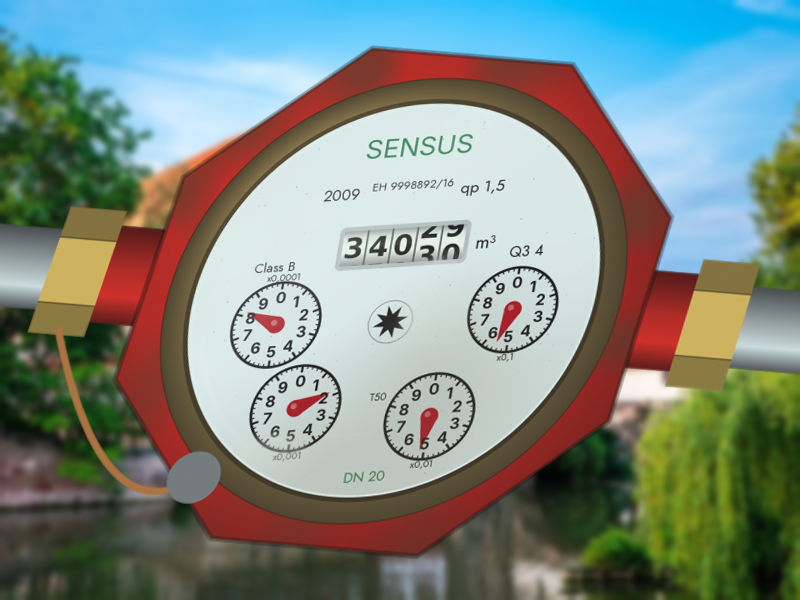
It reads value=34029.5518 unit=m³
